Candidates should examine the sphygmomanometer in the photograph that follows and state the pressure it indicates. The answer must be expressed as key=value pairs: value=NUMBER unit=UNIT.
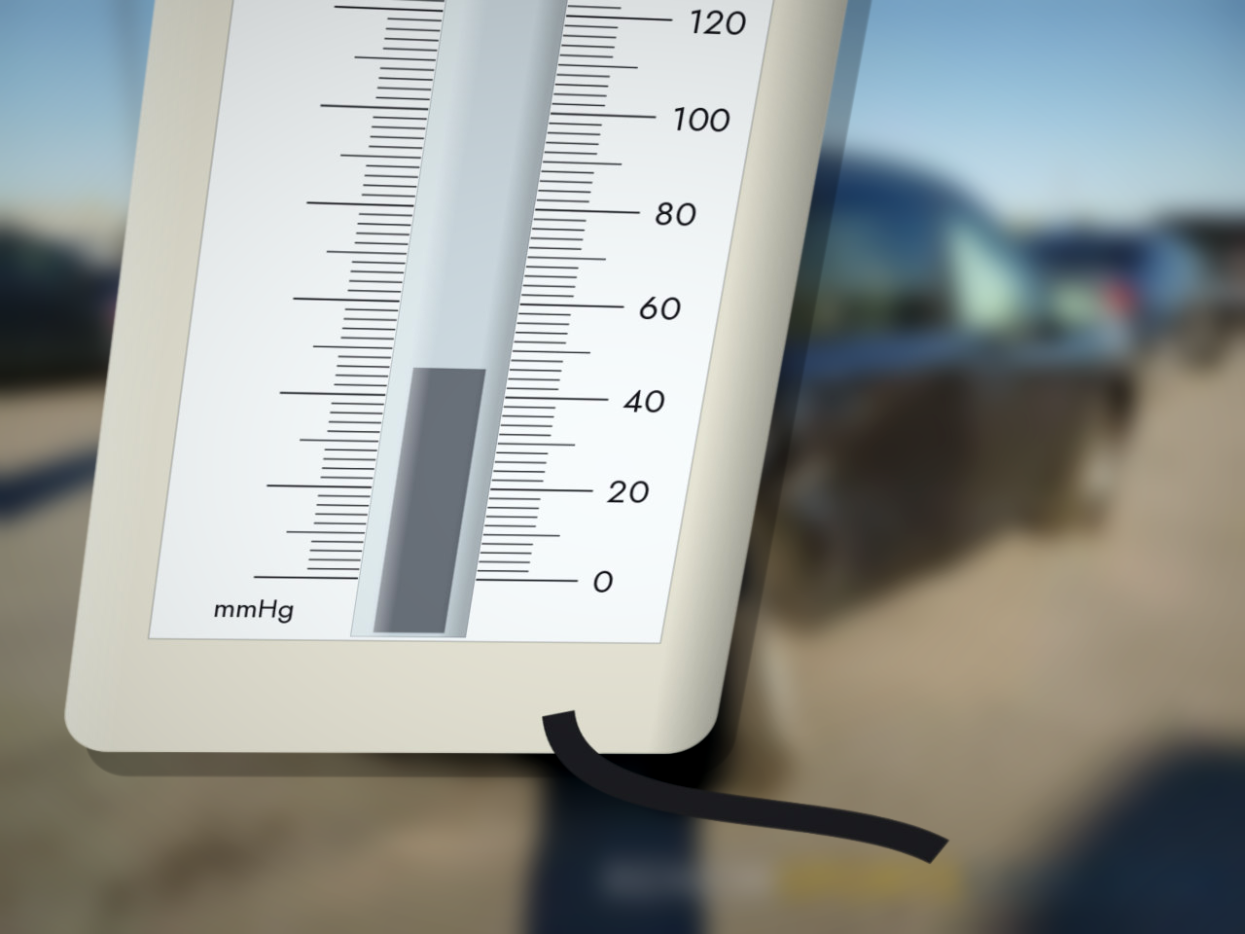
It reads value=46 unit=mmHg
